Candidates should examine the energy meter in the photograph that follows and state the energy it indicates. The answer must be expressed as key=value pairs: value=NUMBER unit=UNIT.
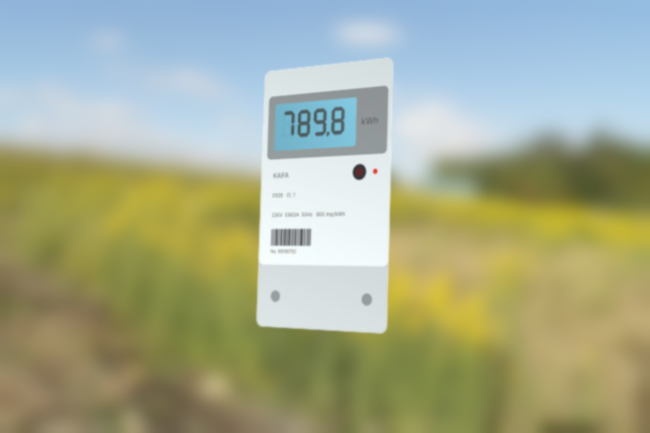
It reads value=789.8 unit=kWh
